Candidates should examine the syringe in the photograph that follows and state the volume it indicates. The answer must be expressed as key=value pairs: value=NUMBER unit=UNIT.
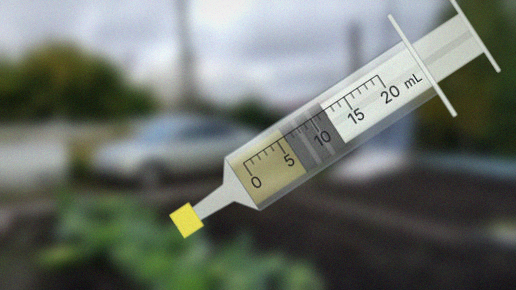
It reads value=6 unit=mL
